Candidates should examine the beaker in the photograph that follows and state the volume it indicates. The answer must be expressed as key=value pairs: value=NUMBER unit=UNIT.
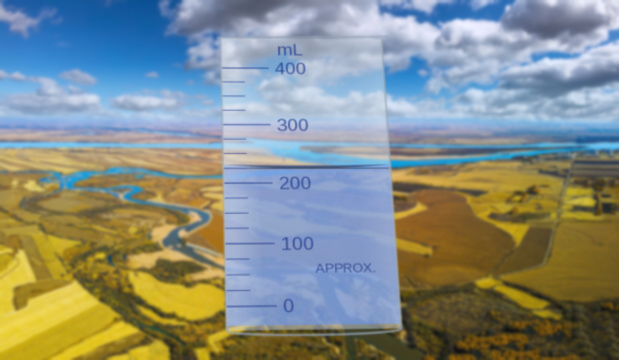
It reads value=225 unit=mL
